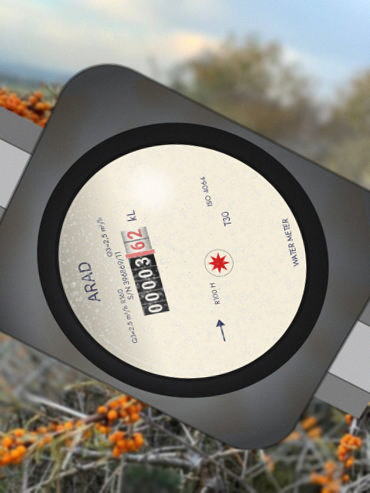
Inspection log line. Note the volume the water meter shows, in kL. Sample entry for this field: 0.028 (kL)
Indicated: 3.62 (kL)
